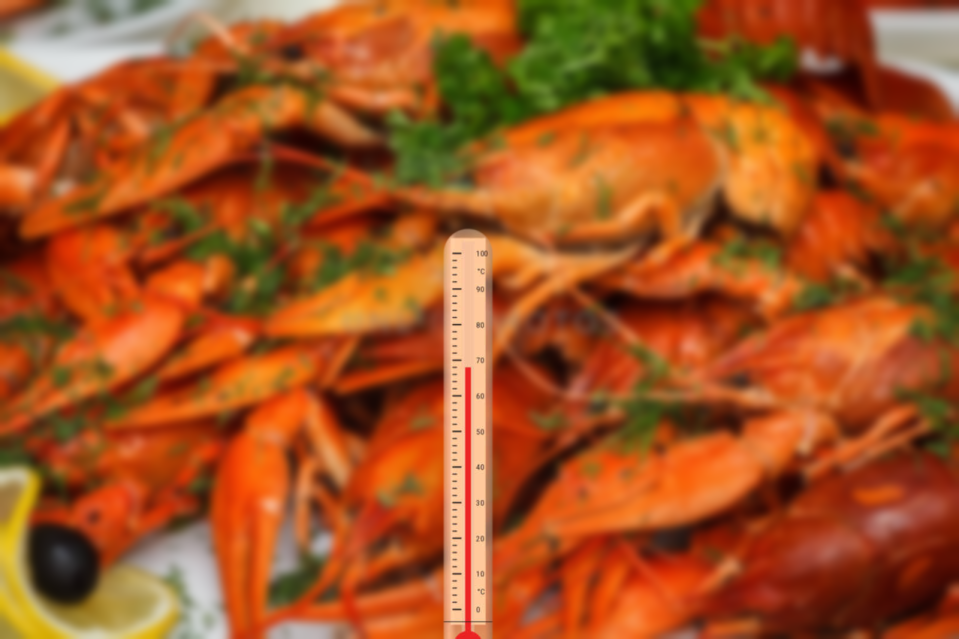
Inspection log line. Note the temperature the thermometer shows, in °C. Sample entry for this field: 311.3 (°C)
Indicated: 68 (°C)
